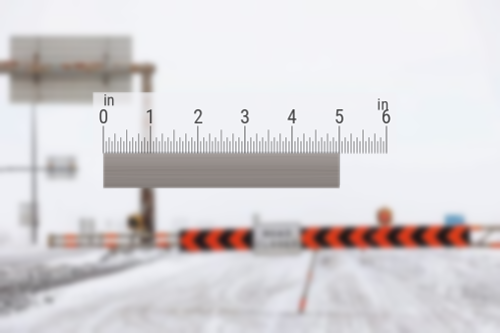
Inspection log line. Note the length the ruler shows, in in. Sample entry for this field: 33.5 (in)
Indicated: 5 (in)
